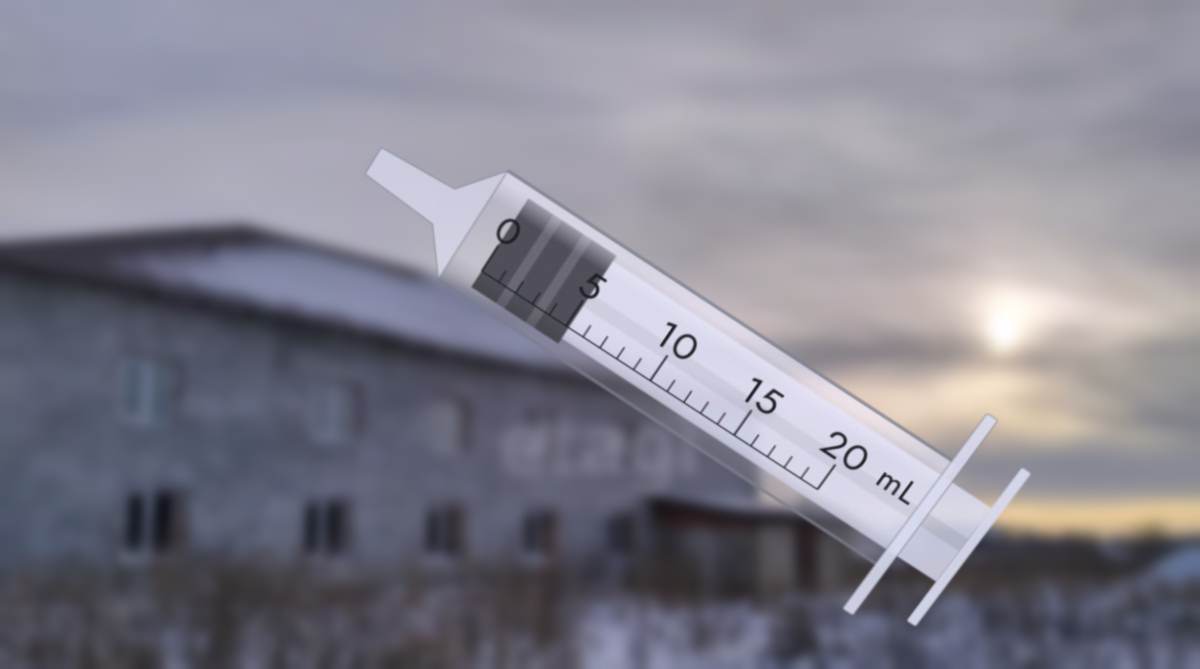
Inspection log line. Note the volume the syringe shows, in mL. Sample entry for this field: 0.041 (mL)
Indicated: 0 (mL)
